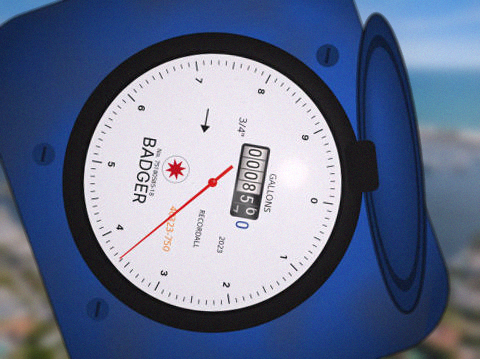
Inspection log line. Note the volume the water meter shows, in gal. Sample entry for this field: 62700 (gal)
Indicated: 8563.6 (gal)
